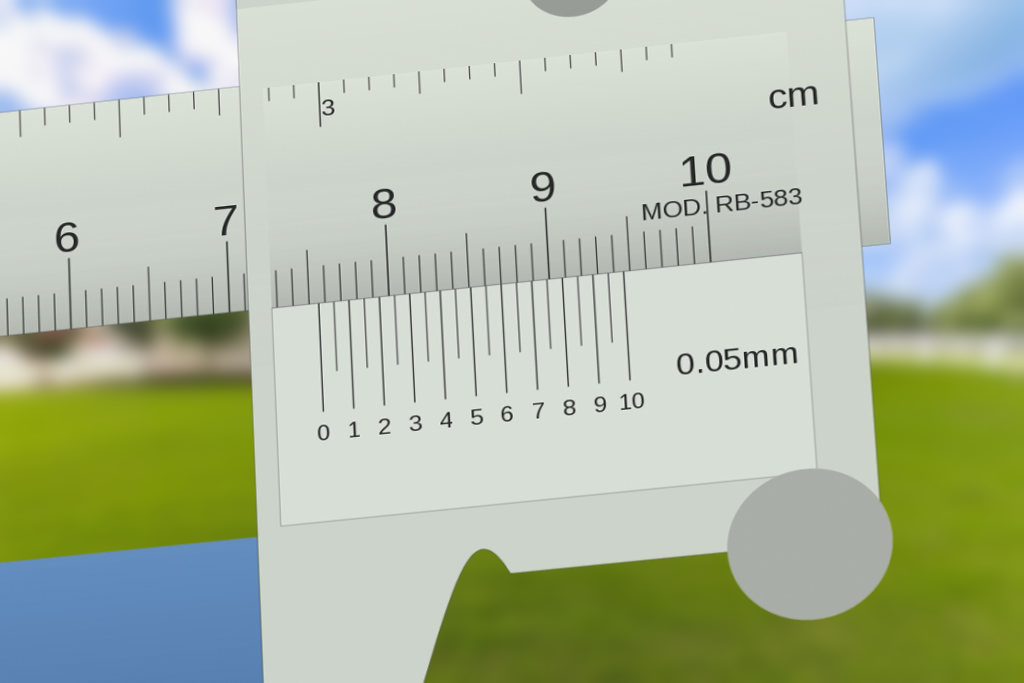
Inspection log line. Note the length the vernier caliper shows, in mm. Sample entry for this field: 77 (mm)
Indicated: 75.6 (mm)
